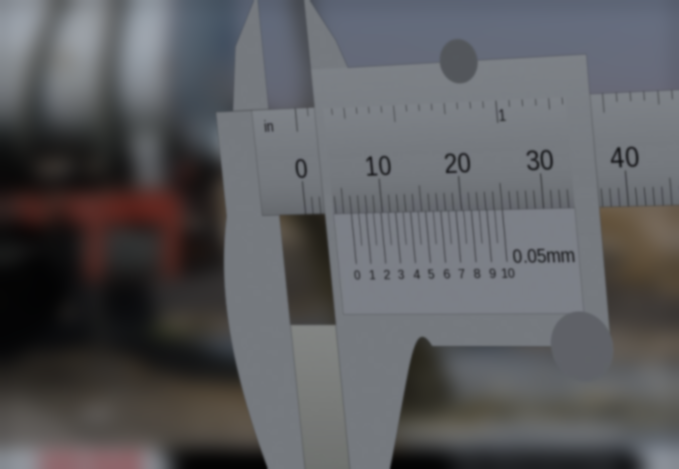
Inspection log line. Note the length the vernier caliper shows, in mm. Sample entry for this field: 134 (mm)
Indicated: 6.0 (mm)
